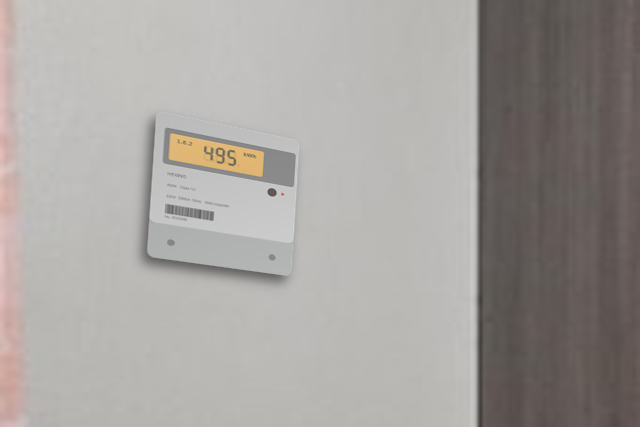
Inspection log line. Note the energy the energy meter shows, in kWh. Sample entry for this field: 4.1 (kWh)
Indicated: 495 (kWh)
